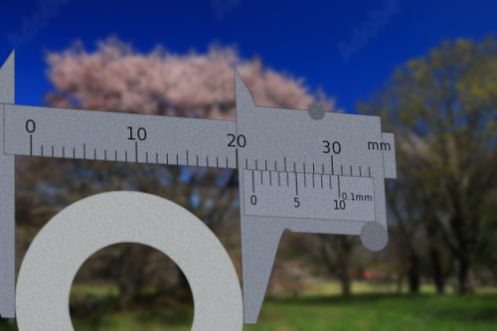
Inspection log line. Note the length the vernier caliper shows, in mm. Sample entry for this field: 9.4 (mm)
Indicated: 21.6 (mm)
